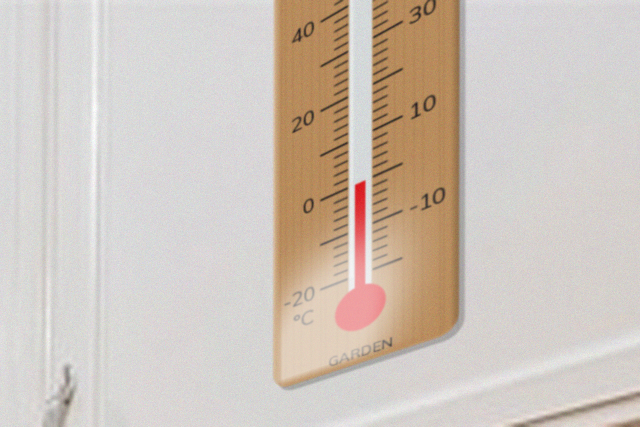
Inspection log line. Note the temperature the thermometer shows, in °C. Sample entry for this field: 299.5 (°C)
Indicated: 0 (°C)
